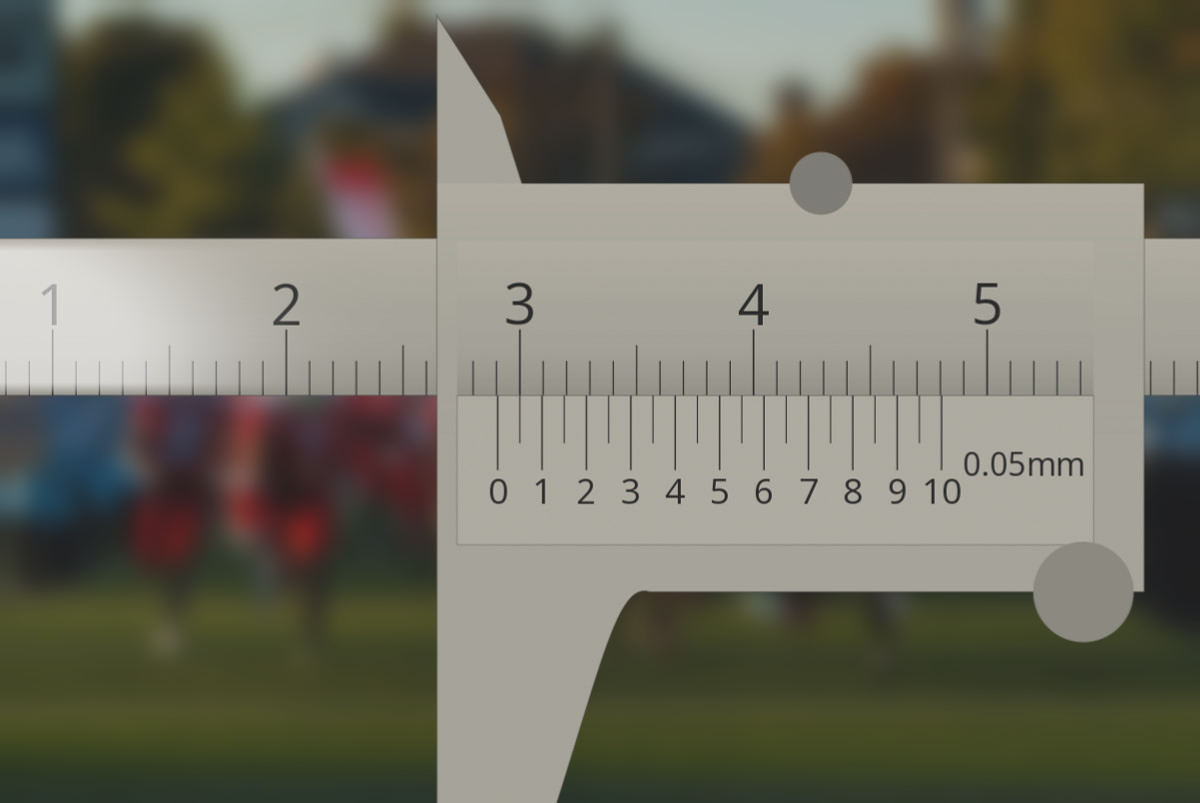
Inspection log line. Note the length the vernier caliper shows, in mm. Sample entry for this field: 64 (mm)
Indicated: 29.05 (mm)
